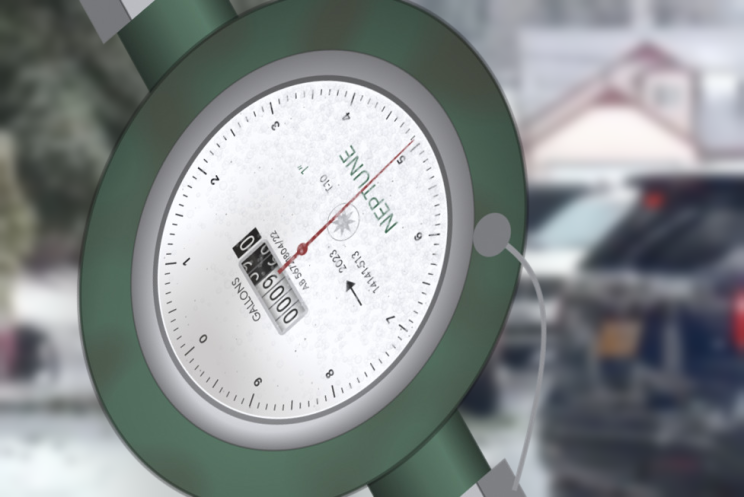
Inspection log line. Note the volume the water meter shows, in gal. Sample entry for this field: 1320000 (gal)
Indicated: 9594.9 (gal)
